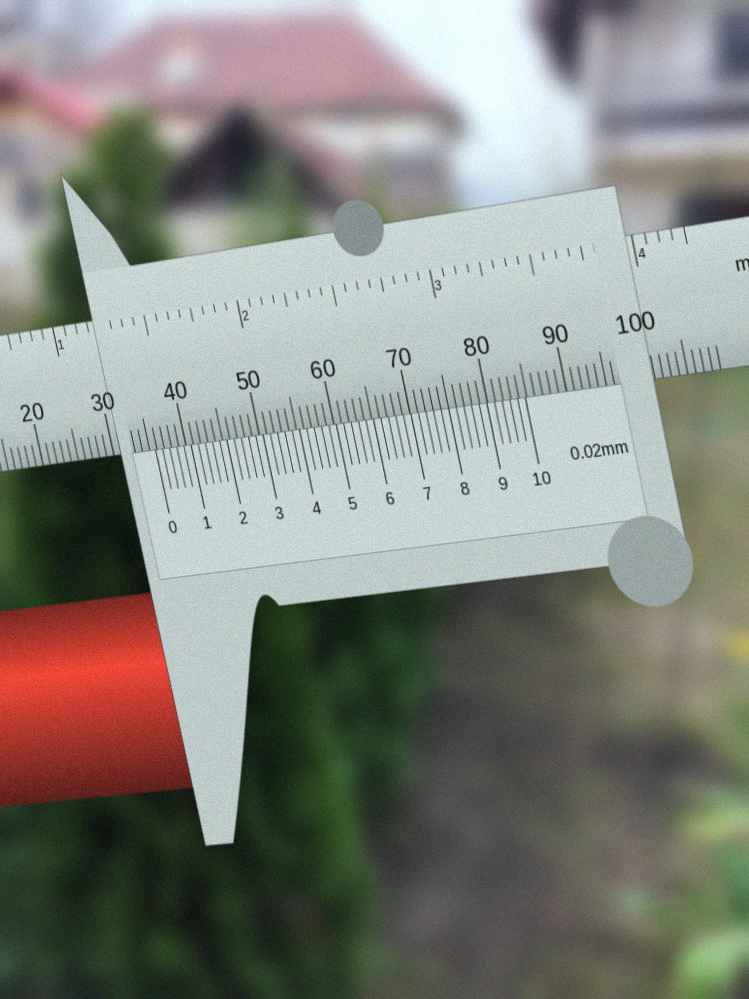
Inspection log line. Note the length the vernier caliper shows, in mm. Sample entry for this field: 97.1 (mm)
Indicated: 35.8 (mm)
